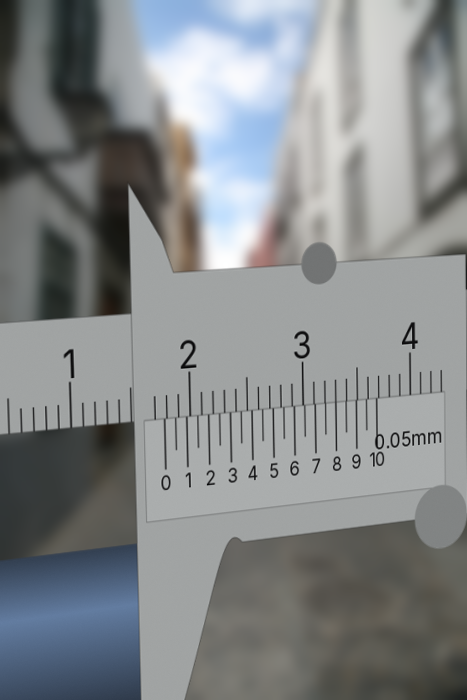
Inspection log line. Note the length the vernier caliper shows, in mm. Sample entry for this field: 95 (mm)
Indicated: 17.8 (mm)
